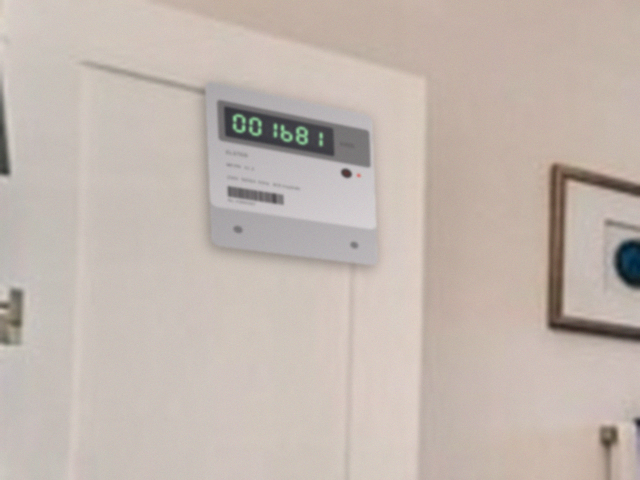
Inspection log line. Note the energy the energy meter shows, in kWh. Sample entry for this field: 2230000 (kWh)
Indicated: 1681 (kWh)
